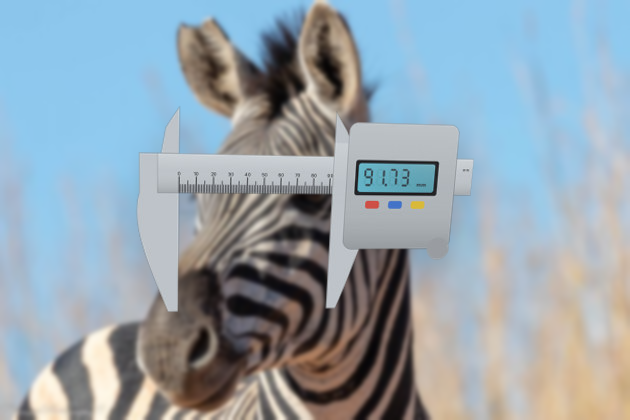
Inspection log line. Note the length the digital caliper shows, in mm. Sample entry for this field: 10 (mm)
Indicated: 91.73 (mm)
